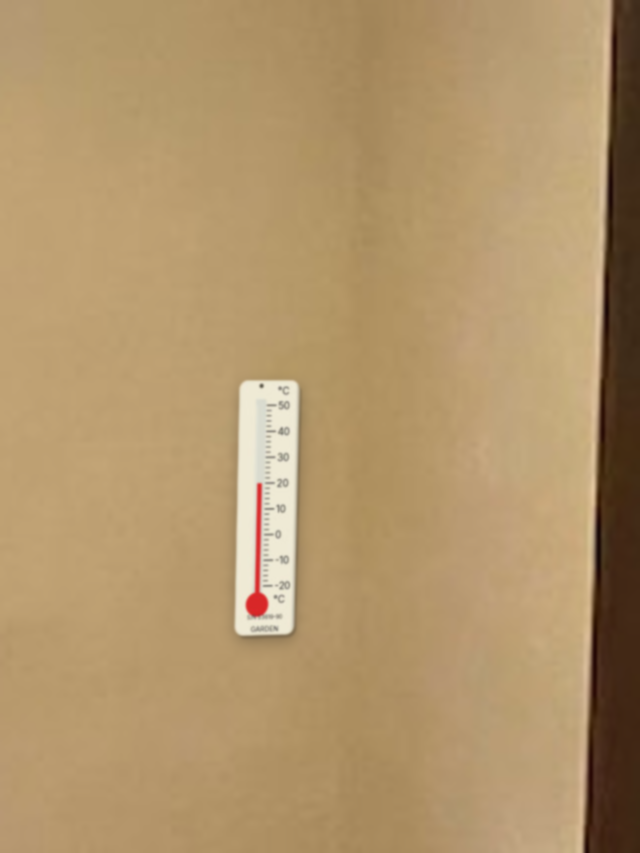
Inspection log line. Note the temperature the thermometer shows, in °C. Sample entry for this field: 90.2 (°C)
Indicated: 20 (°C)
